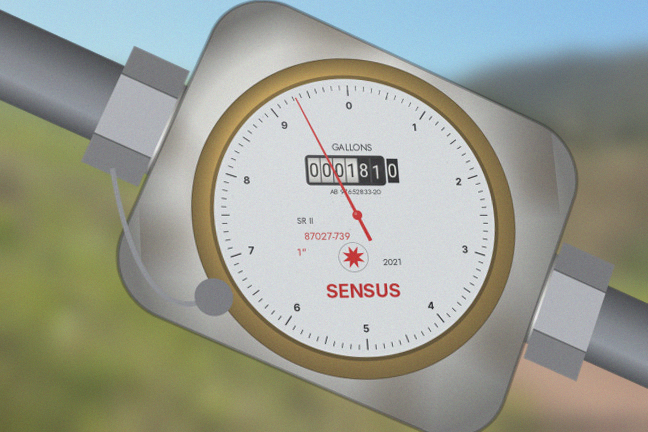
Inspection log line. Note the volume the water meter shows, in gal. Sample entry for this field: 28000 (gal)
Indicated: 1809.3 (gal)
